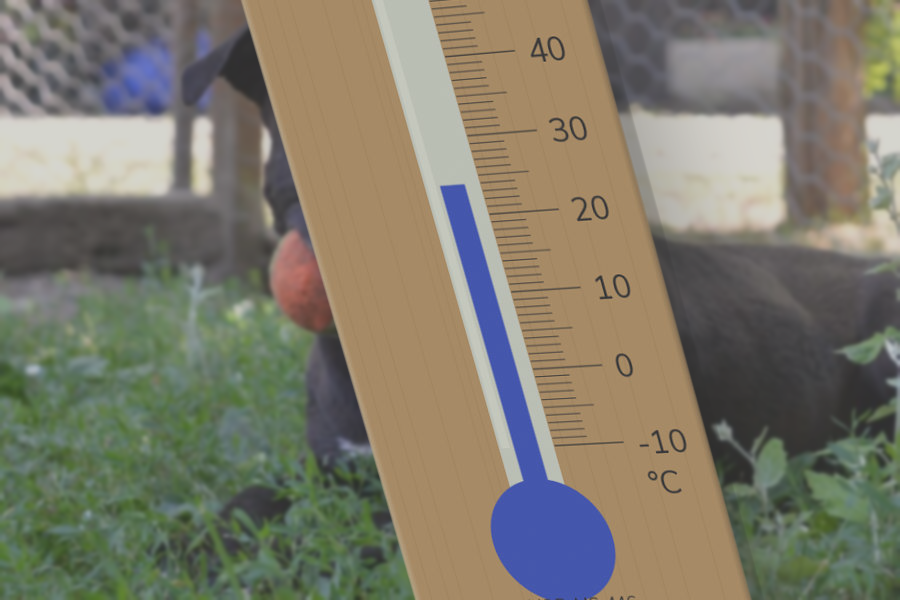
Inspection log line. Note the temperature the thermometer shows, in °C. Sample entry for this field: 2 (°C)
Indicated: 24 (°C)
